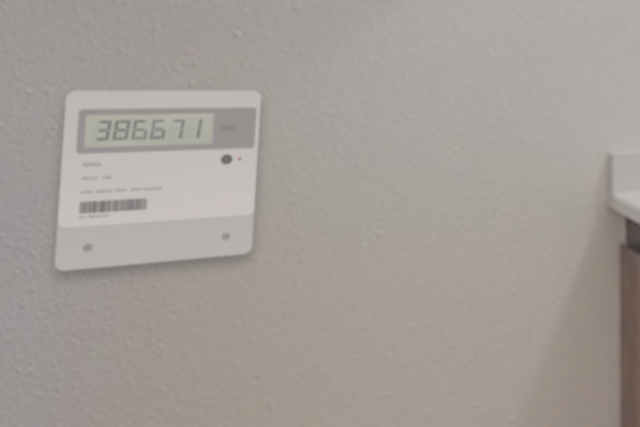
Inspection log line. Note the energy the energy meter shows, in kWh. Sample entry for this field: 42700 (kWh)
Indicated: 386671 (kWh)
